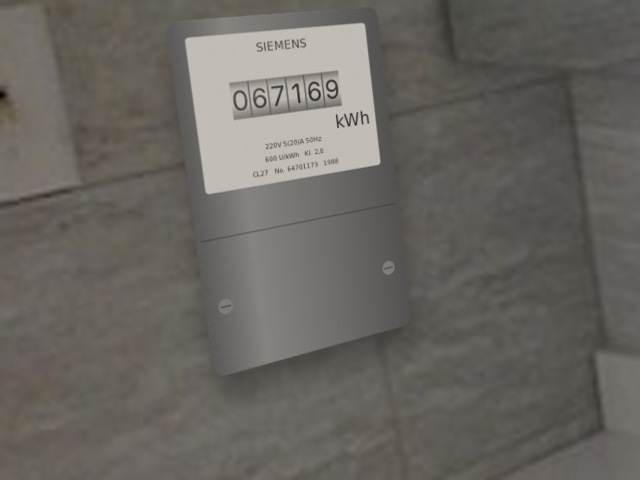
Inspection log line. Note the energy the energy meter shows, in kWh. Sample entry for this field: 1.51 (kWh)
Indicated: 67169 (kWh)
